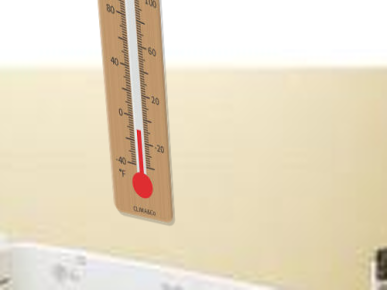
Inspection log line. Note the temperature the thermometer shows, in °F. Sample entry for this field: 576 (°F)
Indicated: -10 (°F)
